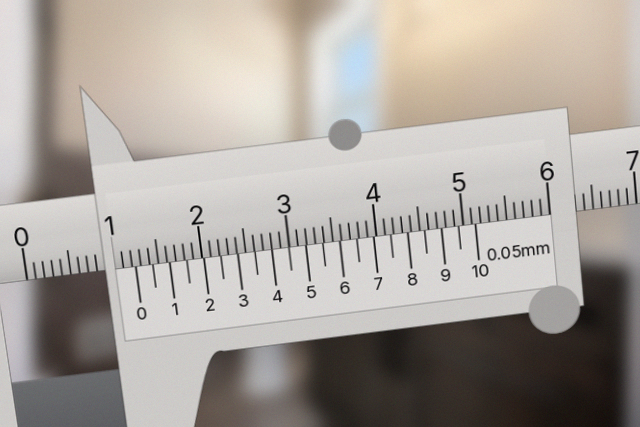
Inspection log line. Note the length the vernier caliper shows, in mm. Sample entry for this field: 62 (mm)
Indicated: 12.4 (mm)
